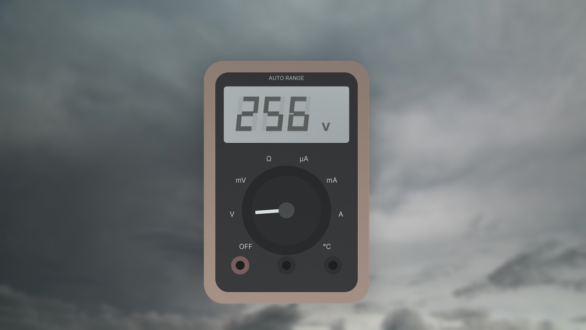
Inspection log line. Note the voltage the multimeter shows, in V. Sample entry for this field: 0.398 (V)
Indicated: 256 (V)
